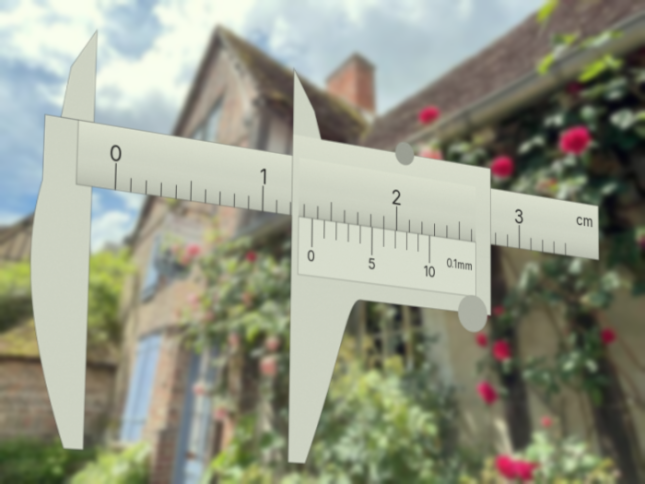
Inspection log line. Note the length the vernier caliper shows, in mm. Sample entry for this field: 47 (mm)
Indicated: 13.6 (mm)
